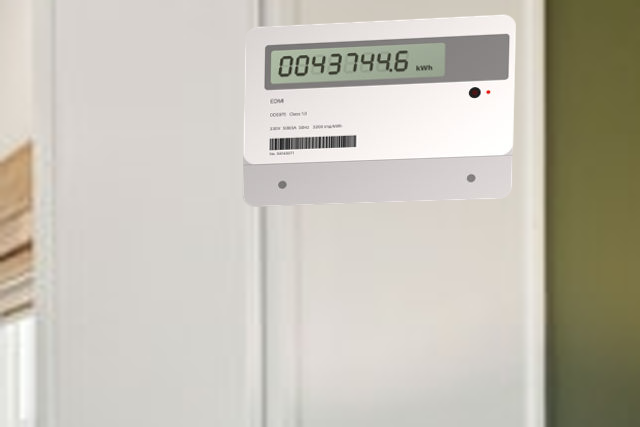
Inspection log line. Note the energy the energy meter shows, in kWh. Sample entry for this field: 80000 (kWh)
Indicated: 43744.6 (kWh)
